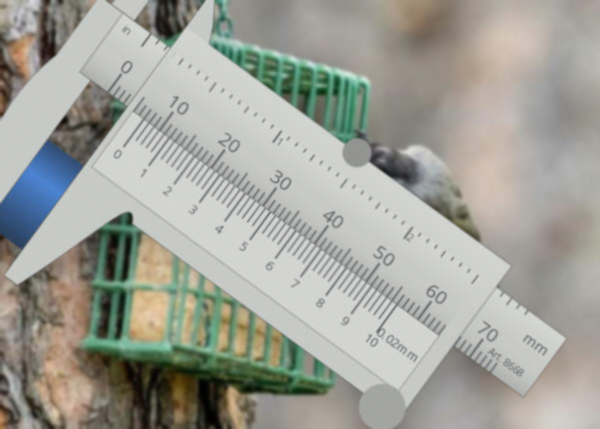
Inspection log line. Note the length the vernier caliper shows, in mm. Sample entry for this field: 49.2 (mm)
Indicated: 7.0 (mm)
